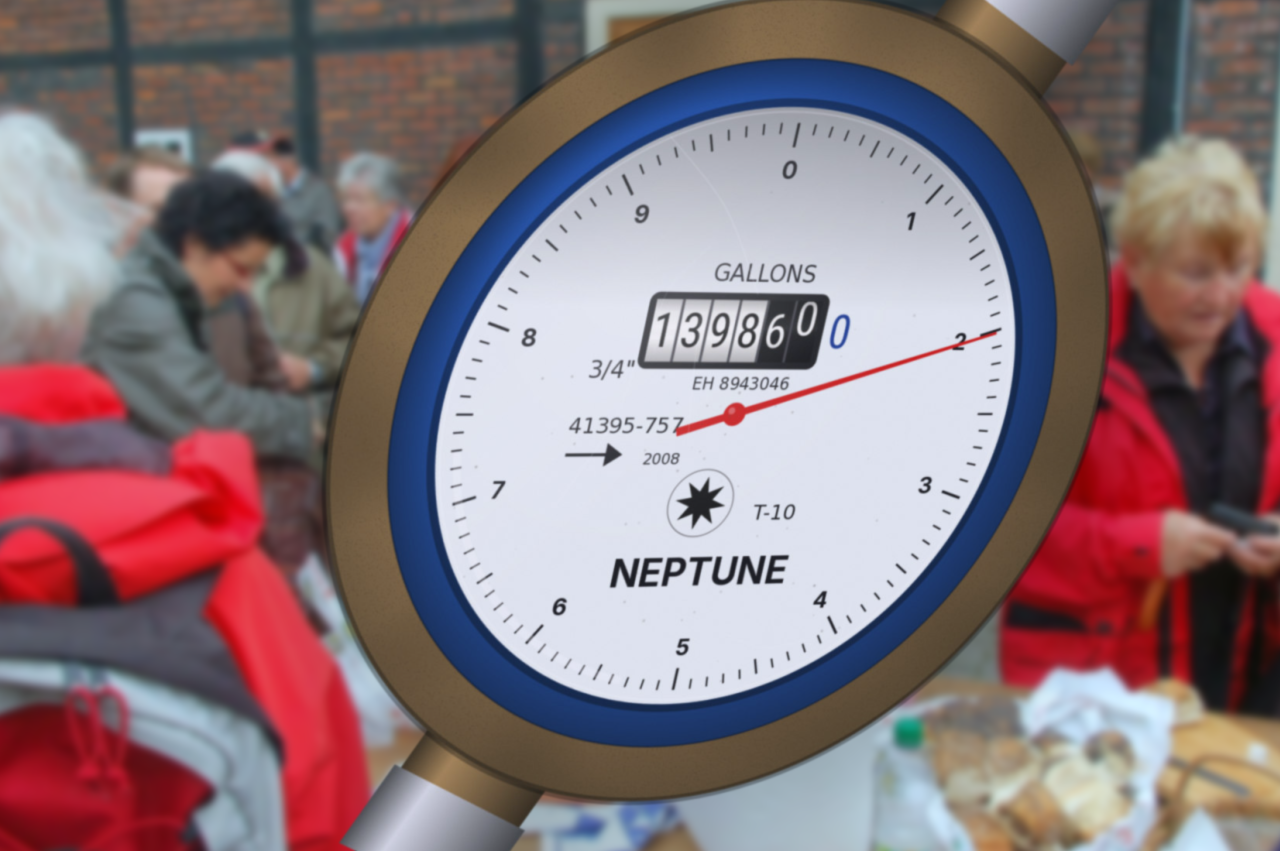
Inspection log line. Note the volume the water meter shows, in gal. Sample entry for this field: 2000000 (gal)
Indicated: 1398602.0 (gal)
